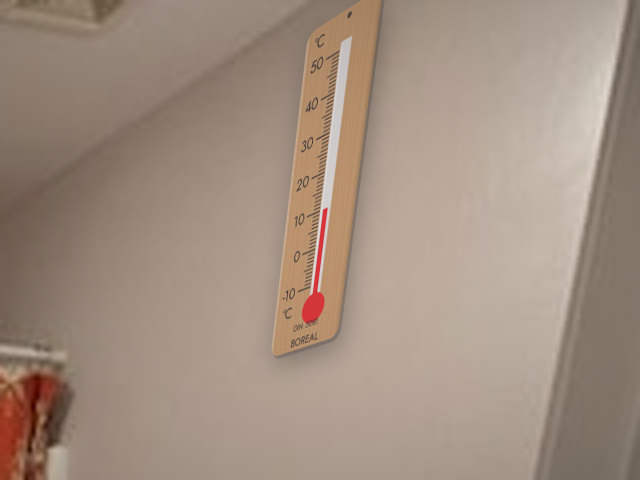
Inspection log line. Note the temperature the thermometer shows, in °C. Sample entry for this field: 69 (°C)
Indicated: 10 (°C)
